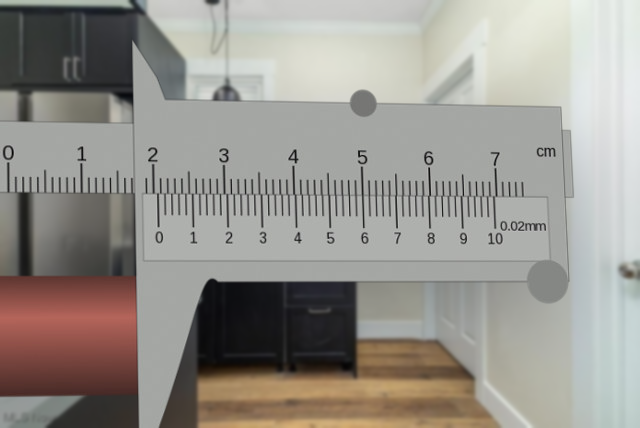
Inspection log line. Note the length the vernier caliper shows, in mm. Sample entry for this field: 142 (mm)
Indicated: 20.6 (mm)
